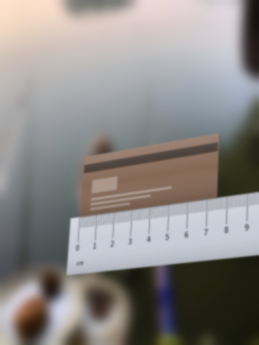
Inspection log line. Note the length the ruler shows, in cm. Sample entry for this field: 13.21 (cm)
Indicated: 7.5 (cm)
